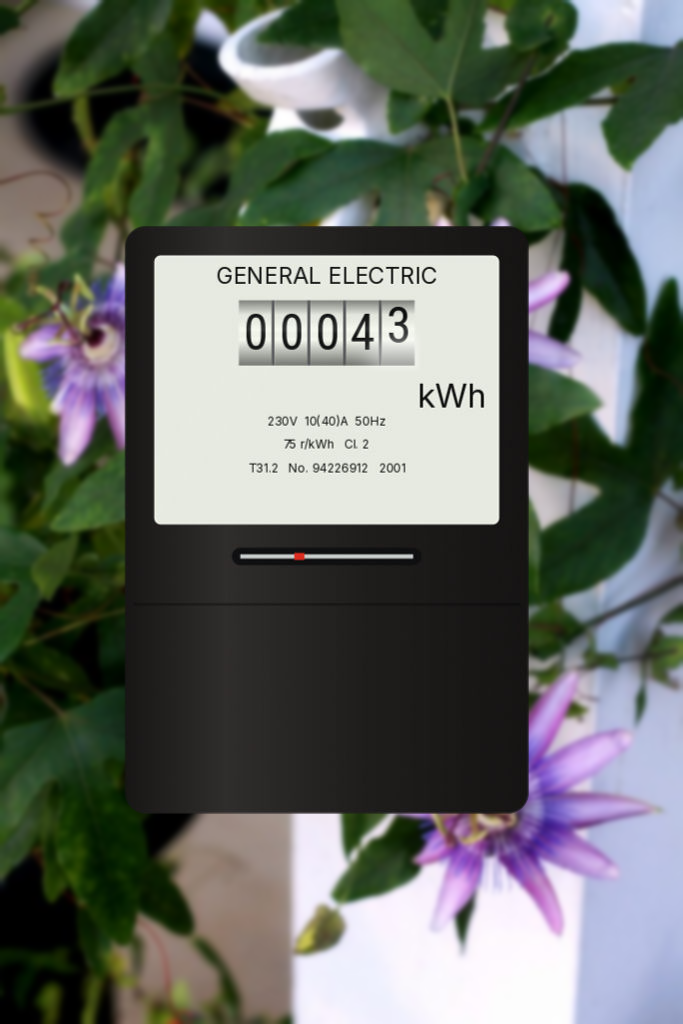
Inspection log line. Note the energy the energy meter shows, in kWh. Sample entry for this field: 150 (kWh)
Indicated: 43 (kWh)
